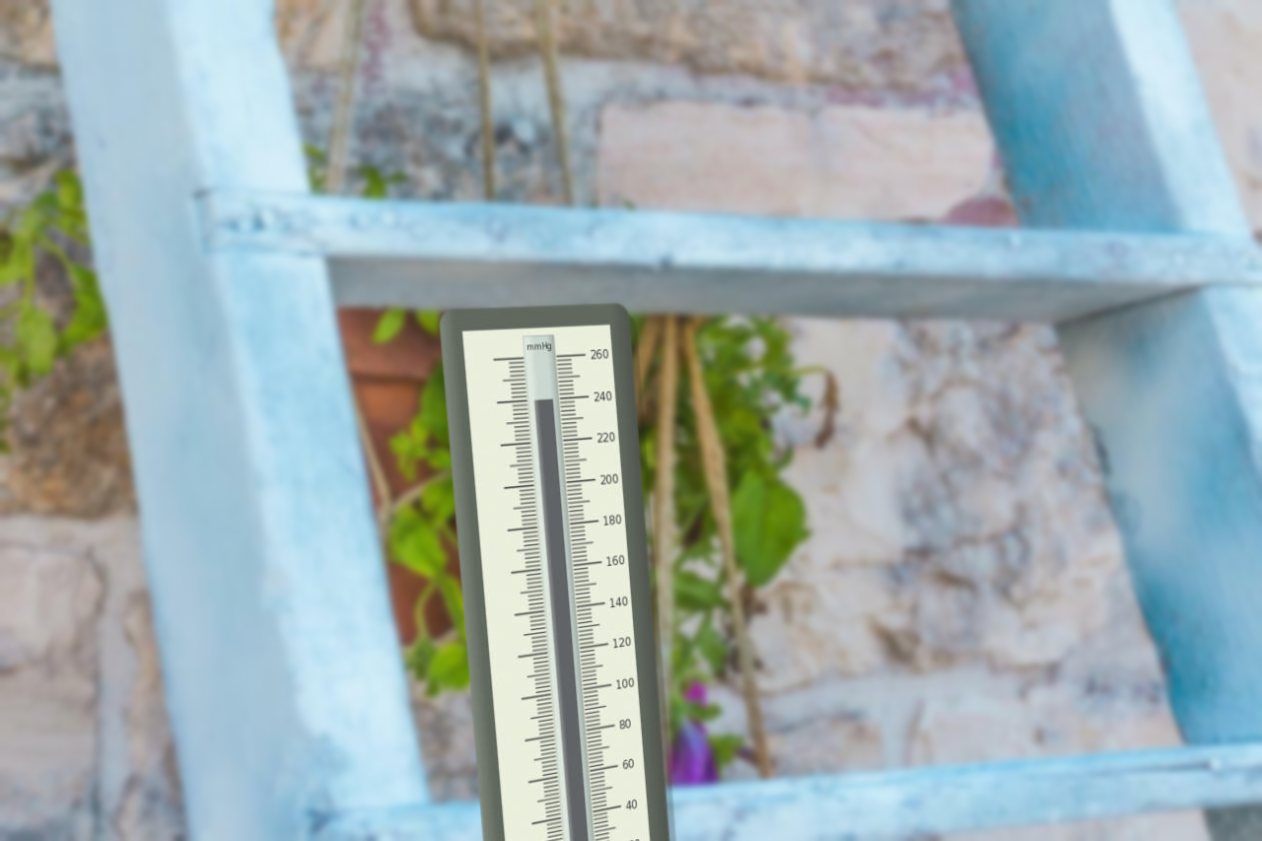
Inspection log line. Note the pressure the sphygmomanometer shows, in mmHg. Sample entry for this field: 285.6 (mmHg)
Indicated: 240 (mmHg)
